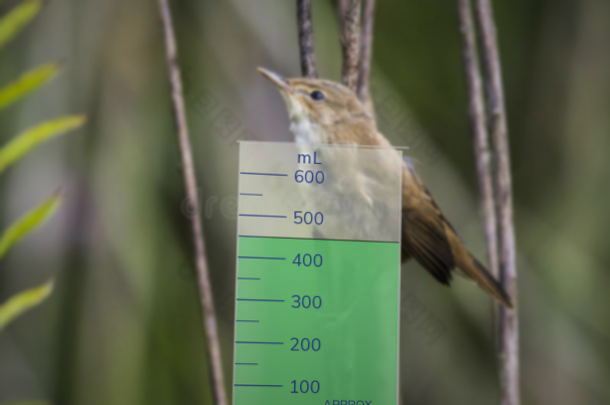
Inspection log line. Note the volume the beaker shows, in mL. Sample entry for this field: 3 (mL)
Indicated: 450 (mL)
